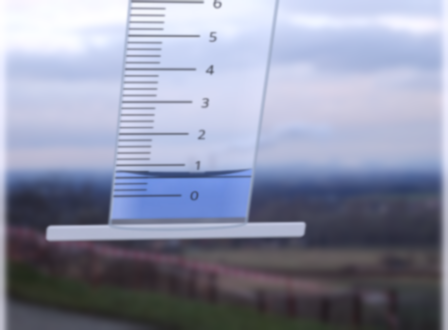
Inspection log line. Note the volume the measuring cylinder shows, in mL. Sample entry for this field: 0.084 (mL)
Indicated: 0.6 (mL)
